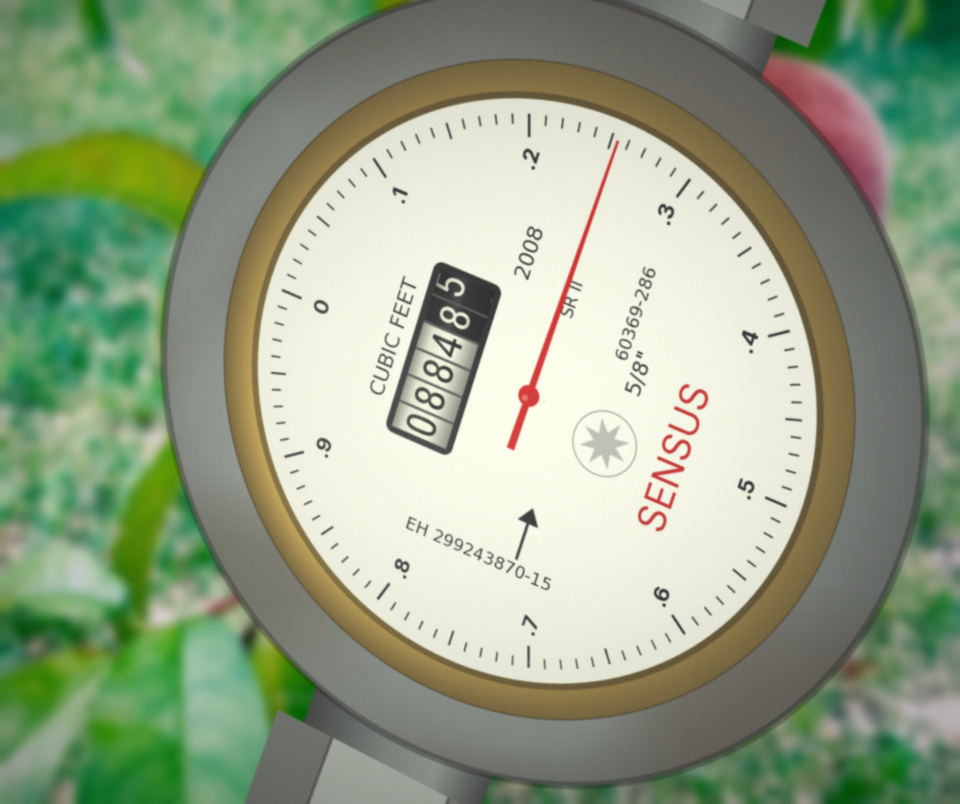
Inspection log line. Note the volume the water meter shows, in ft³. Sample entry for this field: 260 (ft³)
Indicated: 88485.25 (ft³)
